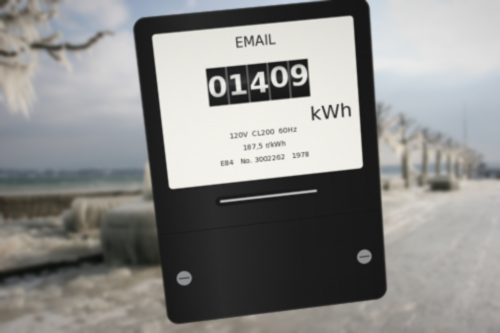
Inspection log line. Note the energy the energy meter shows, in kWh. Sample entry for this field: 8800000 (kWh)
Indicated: 1409 (kWh)
